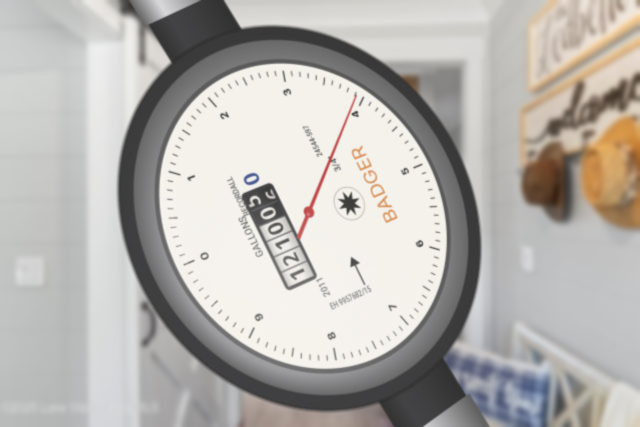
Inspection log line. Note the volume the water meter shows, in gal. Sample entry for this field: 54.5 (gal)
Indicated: 1210053.9 (gal)
